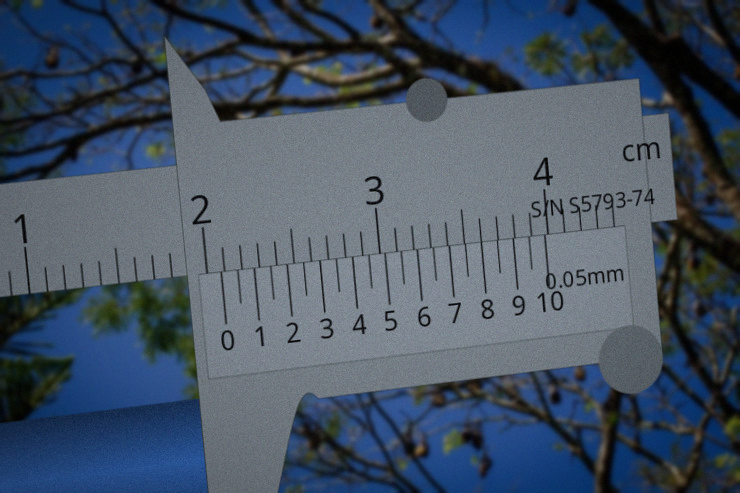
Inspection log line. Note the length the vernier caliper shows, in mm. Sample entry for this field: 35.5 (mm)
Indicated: 20.8 (mm)
